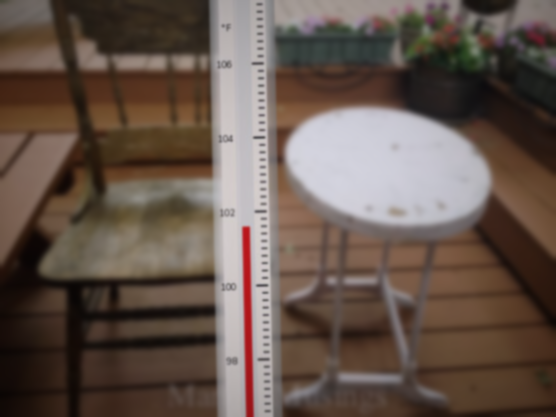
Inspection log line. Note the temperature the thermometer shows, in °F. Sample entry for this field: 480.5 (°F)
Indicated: 101.6 (°F)
